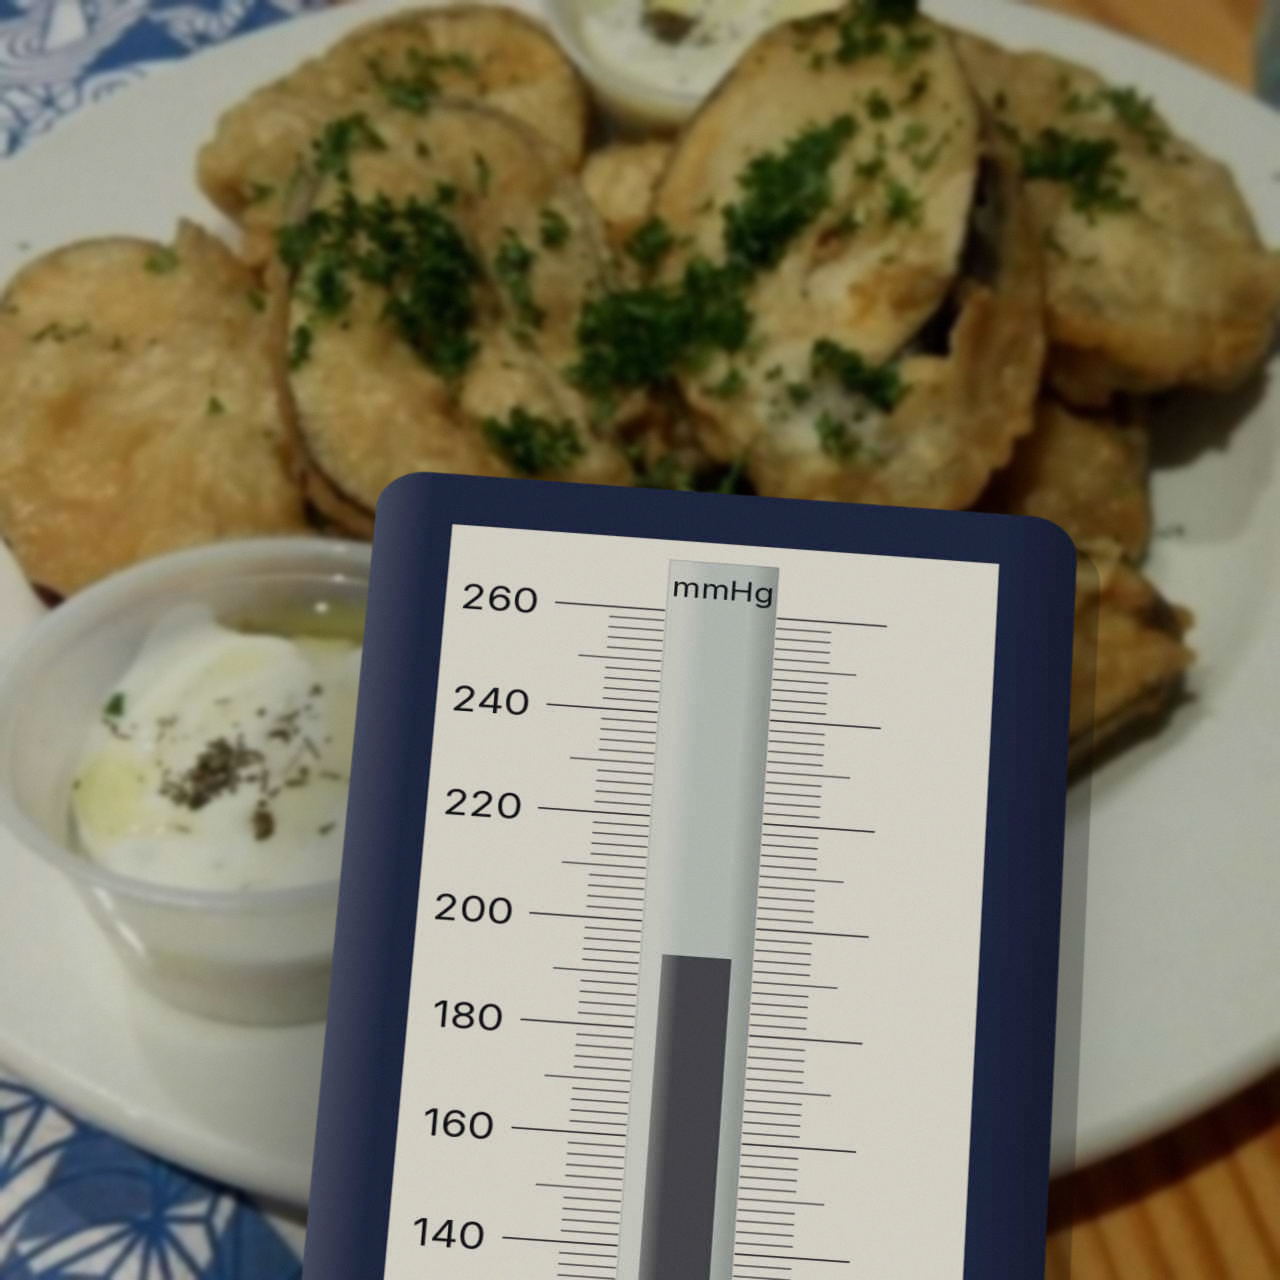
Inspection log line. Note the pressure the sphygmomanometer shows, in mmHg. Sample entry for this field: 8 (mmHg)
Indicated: 194 (mmHg)
